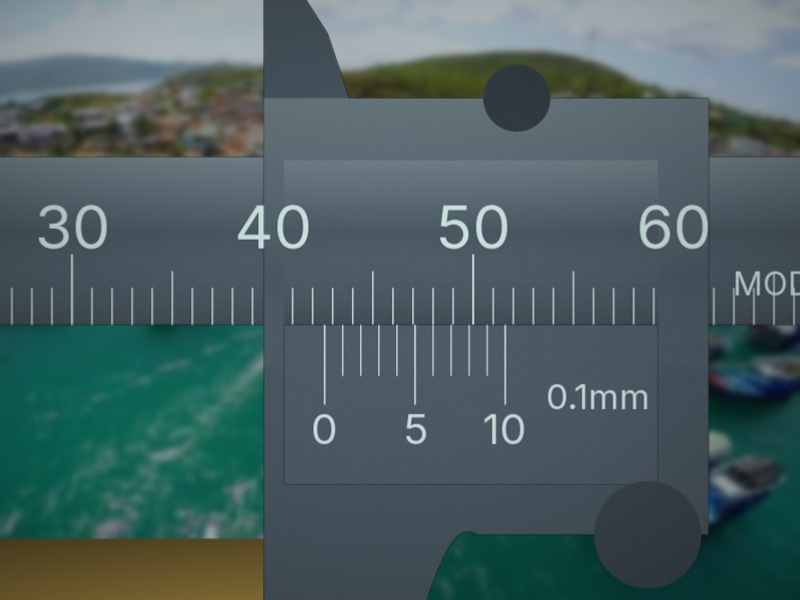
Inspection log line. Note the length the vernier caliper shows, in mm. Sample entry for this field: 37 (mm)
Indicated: 42.6 (mm)
